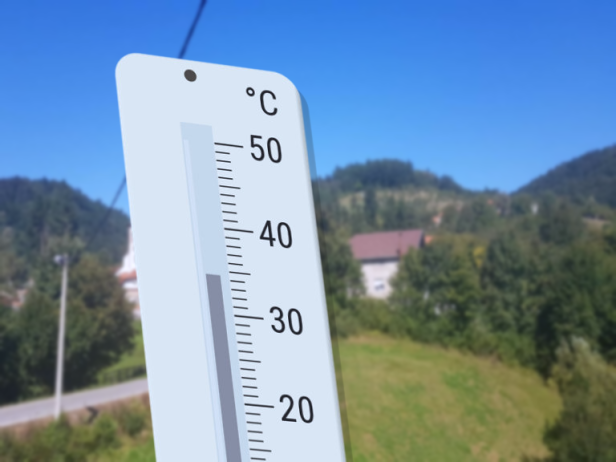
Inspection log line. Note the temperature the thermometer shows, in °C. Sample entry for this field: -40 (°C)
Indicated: 34.5 (°C)
